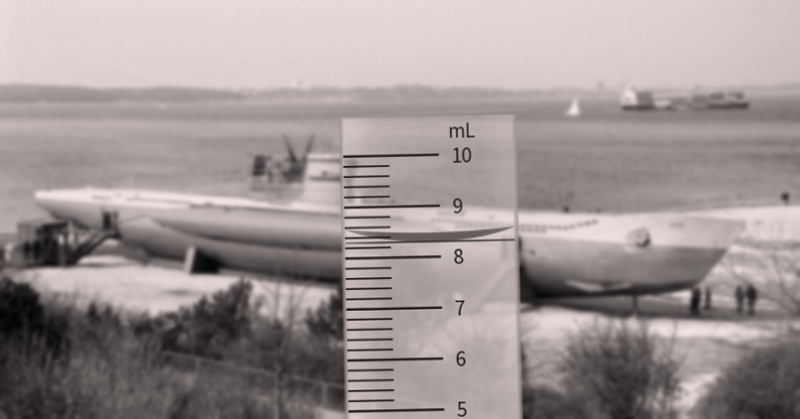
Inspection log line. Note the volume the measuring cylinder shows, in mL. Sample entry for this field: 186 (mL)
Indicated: 8.3 (mL)
